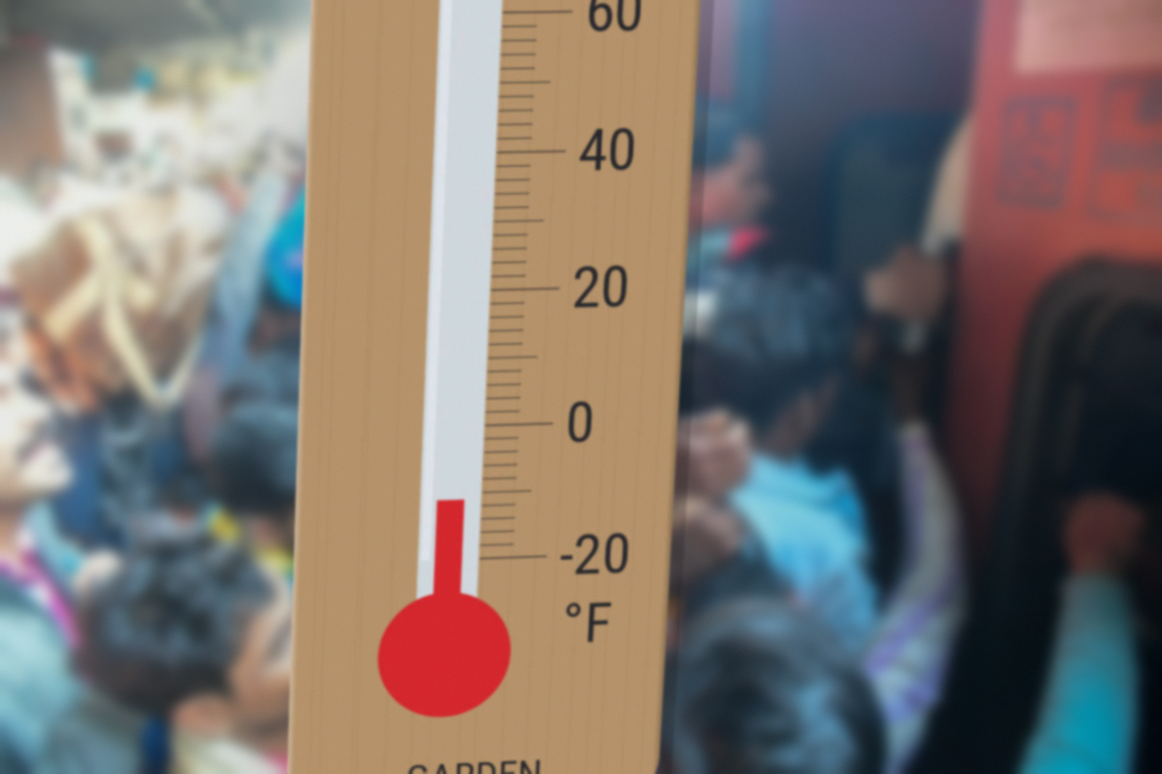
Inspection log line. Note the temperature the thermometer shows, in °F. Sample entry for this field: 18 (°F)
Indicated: -11 (°F)
